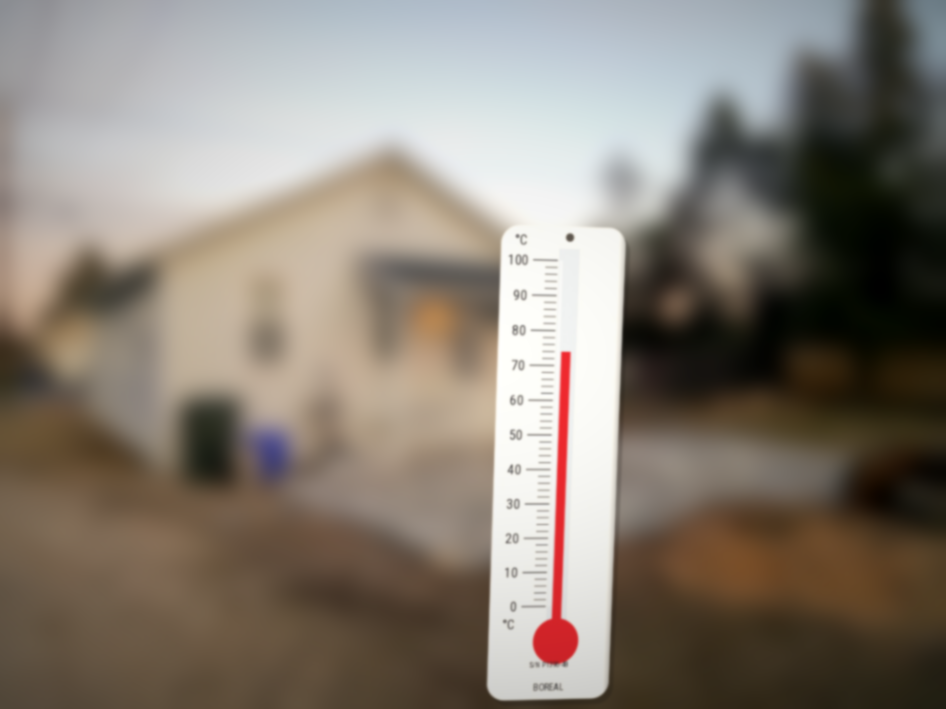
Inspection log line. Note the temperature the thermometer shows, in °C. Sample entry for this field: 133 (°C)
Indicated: 74 (°C)
